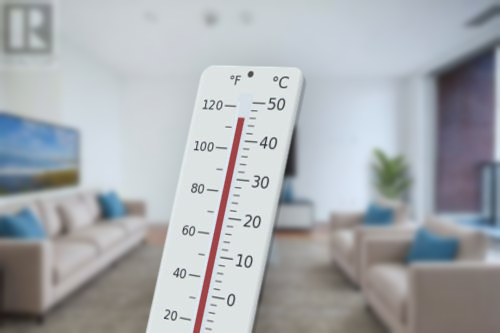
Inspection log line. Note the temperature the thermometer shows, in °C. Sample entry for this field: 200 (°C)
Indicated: 46 (°C)
